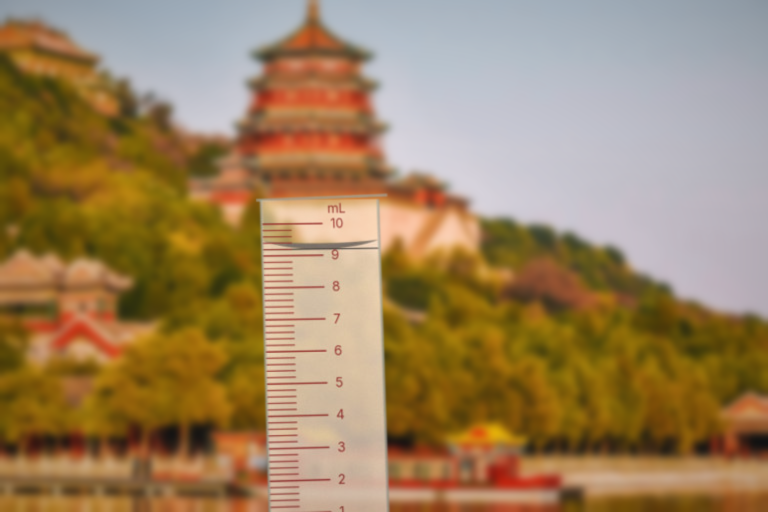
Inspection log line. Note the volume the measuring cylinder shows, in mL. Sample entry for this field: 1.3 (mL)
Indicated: 9.2 (mL)
